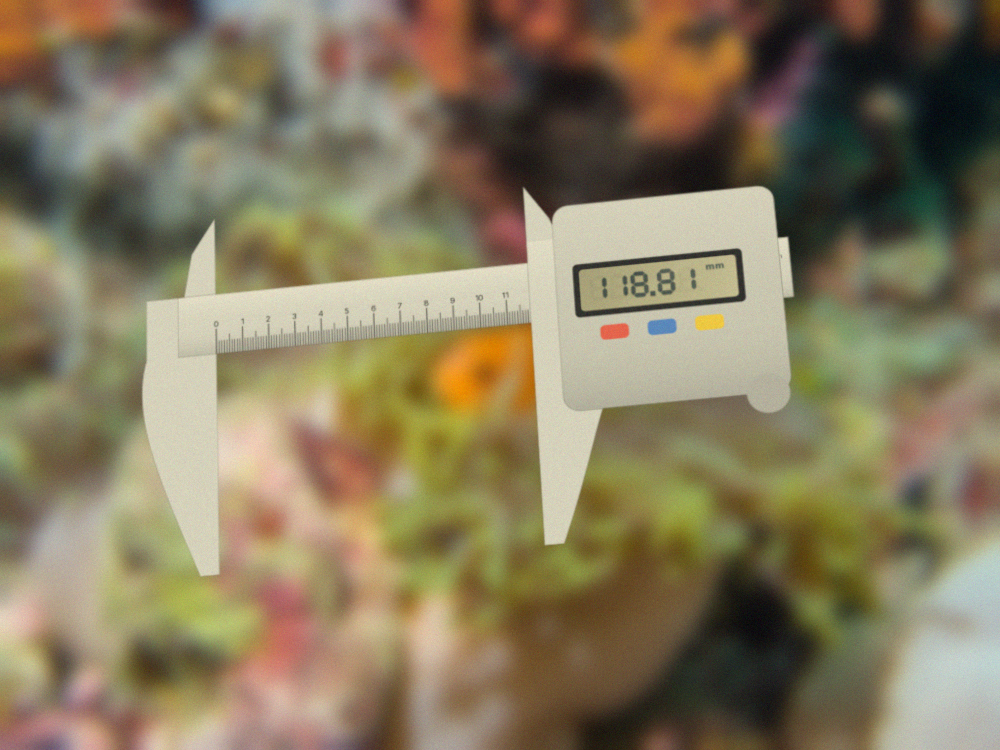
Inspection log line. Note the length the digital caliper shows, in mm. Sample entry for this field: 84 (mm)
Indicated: 118.81 (mm)
